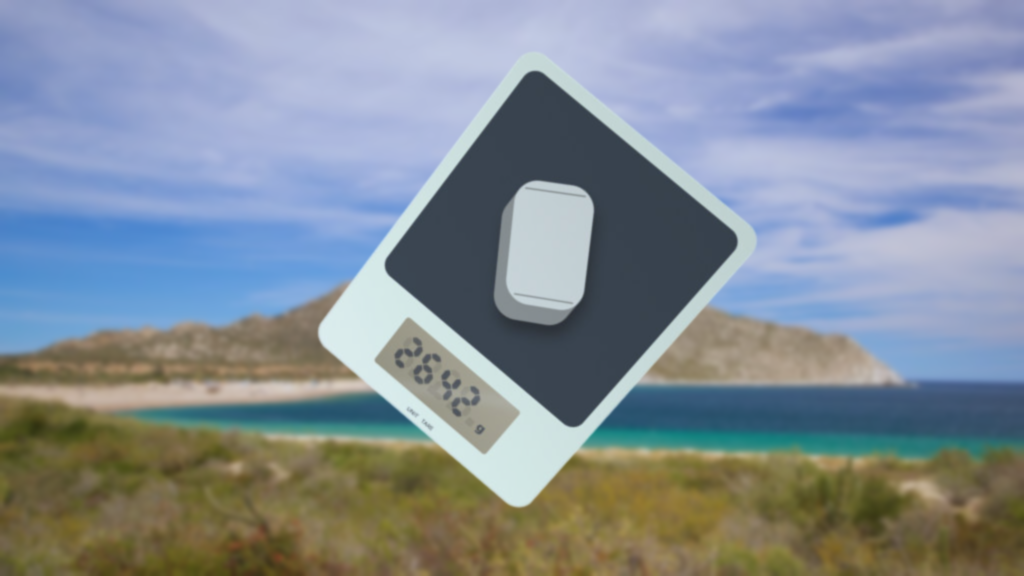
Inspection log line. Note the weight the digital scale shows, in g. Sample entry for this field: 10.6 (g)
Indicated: 2642 (g)
